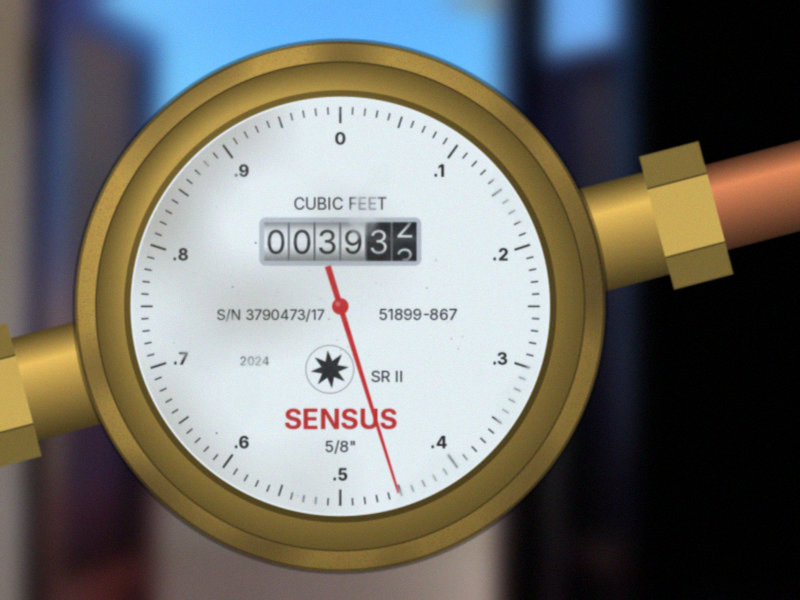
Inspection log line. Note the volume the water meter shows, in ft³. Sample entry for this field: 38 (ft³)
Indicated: 3932.45 (ft³)
